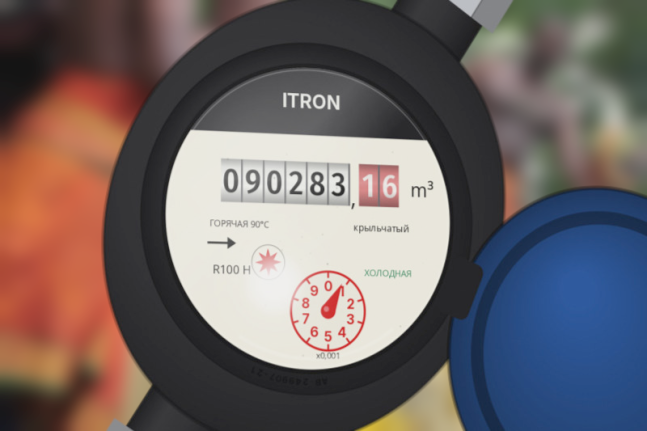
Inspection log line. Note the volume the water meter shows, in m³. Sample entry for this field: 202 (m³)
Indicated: 90283.160 (m³)
